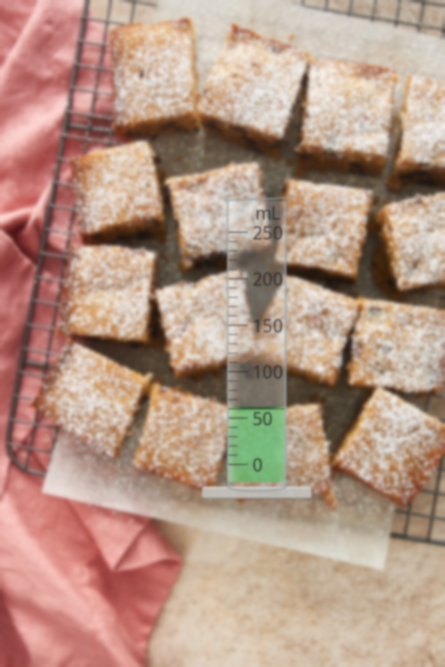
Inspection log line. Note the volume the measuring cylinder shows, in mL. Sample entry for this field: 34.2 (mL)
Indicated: 60 (mL)
